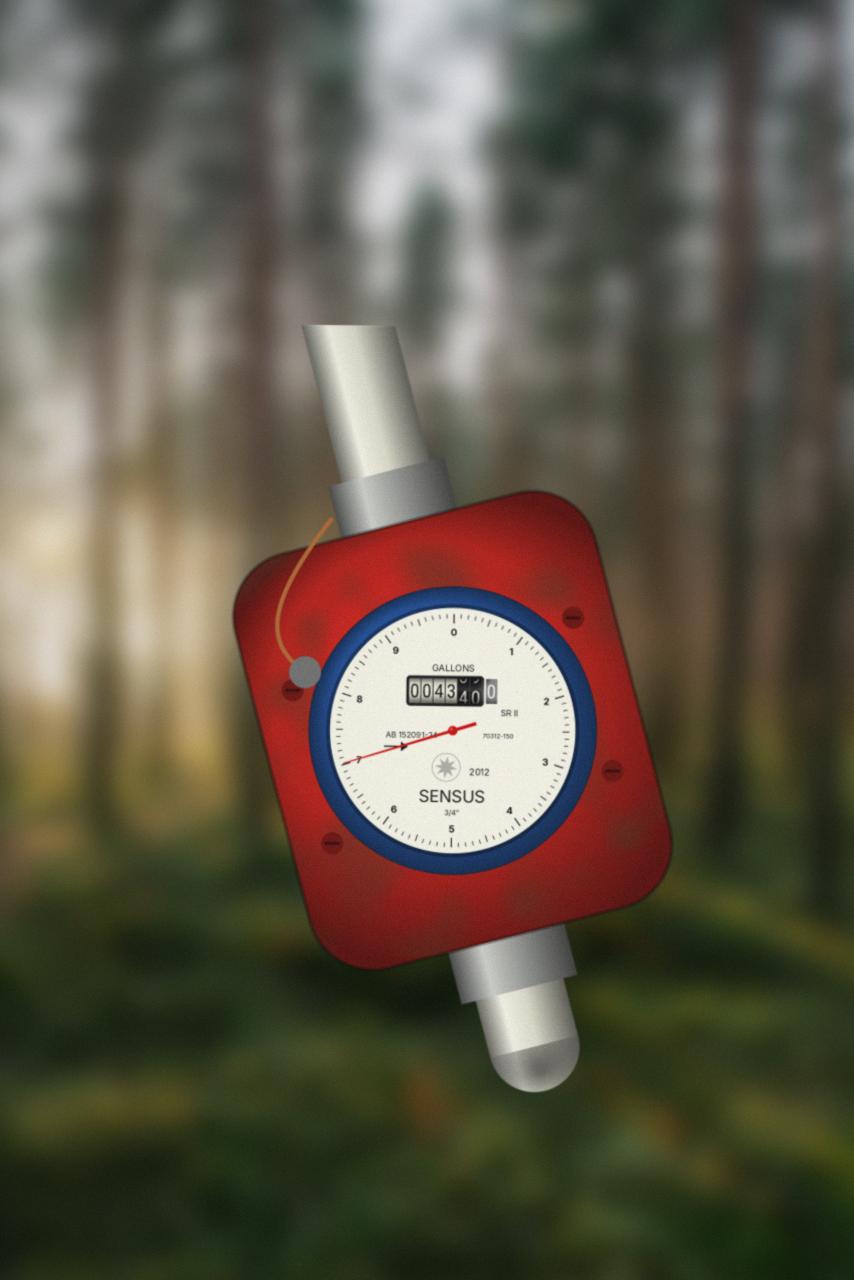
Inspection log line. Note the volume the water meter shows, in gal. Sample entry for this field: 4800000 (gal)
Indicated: 43397.0 (gal)
